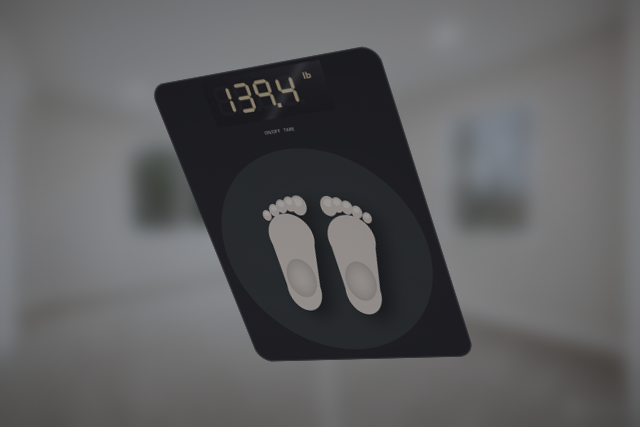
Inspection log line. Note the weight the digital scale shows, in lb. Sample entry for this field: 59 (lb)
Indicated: 139.4 (lb)
